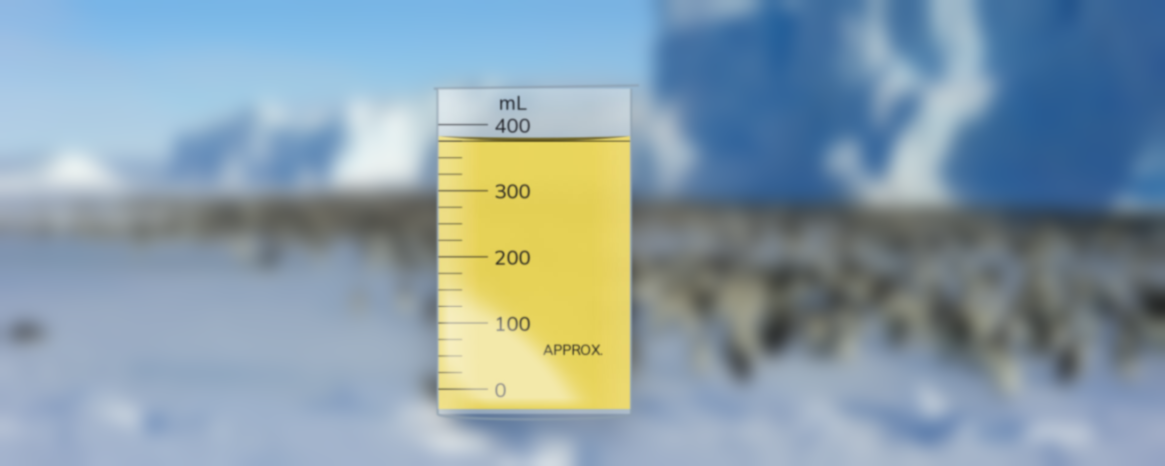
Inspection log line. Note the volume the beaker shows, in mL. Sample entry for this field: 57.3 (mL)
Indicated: 375 (mL)
